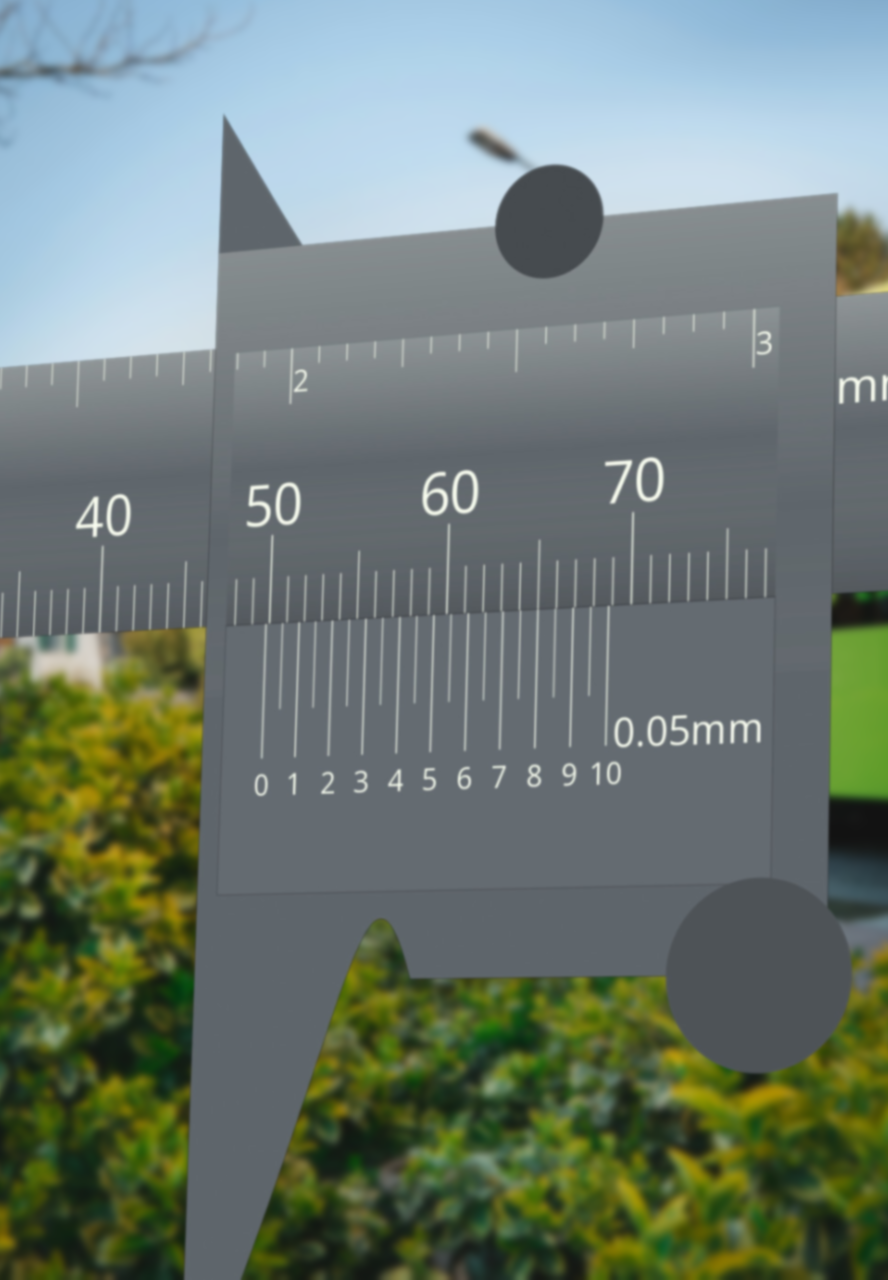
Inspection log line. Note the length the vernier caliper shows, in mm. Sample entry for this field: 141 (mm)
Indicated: 49.8 (mm)
